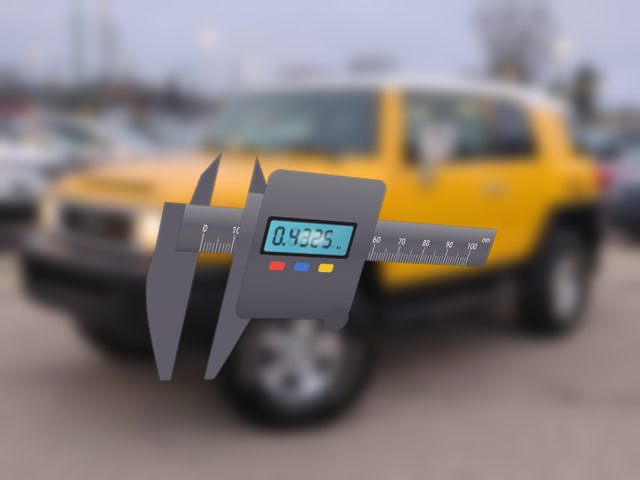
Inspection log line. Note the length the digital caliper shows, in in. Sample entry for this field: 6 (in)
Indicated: 0.4325 (in)
